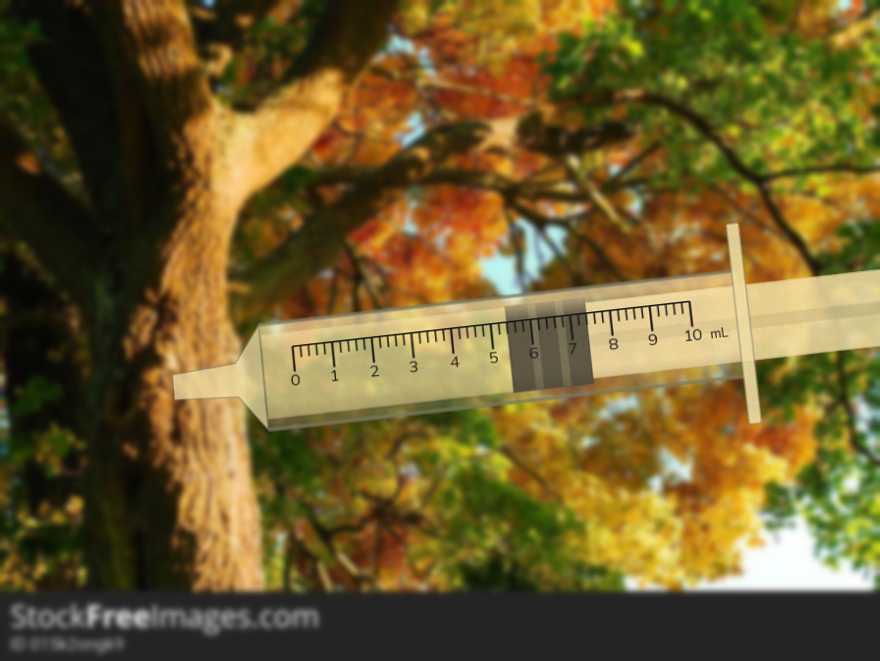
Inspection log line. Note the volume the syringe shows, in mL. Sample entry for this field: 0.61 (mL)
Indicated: 5.4 (mL)
